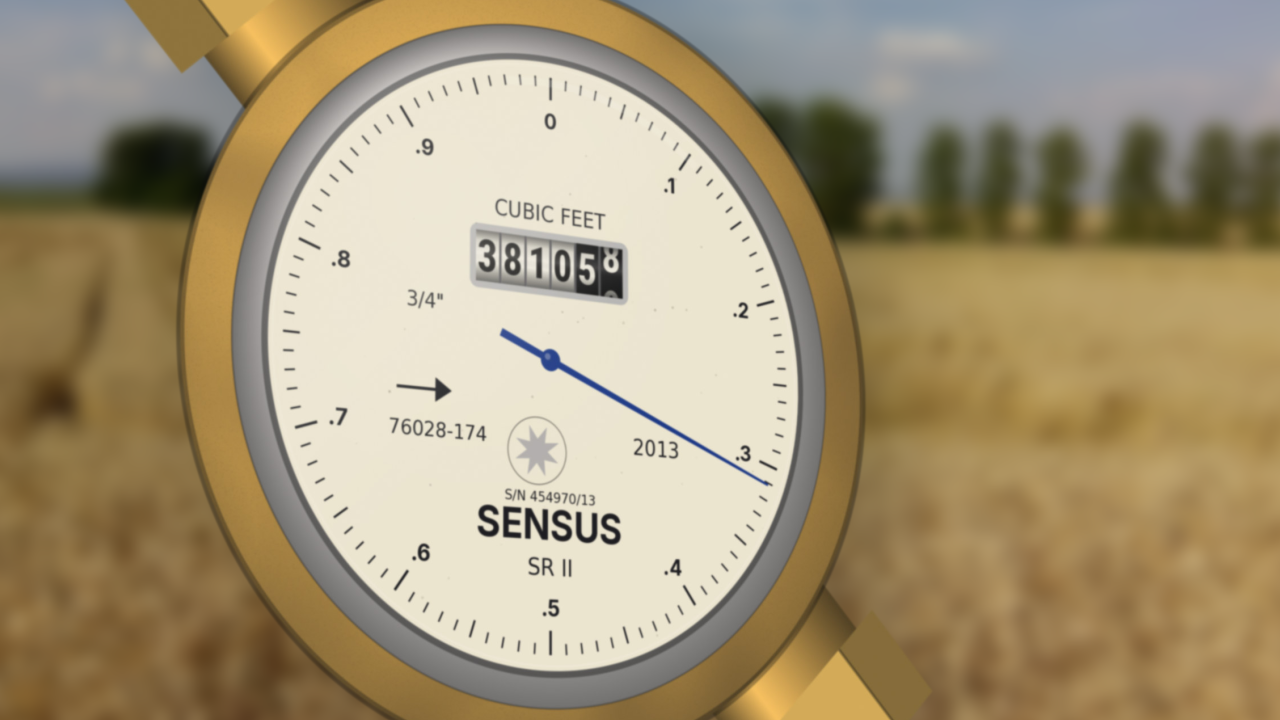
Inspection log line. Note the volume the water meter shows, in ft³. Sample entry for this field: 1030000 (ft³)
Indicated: 381058.31 (ft³)
